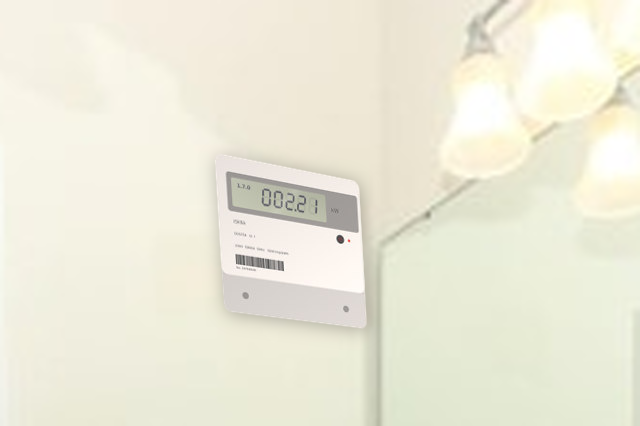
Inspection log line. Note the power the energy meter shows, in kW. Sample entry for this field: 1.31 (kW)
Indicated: 2.21 (kW)
